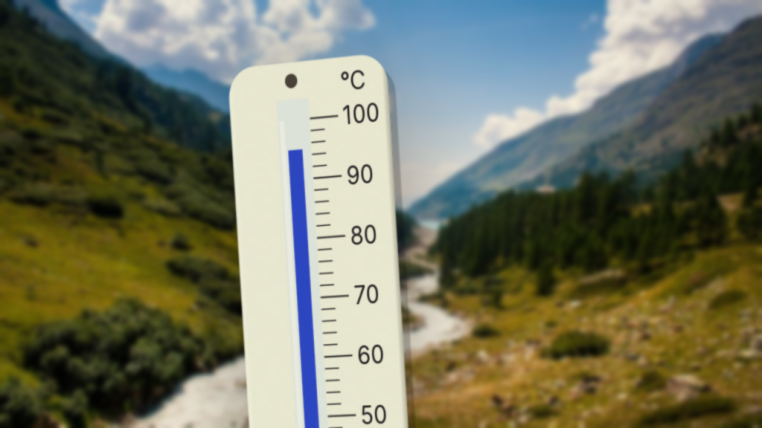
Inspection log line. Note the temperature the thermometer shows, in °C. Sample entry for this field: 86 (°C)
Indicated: 95 (°C)
